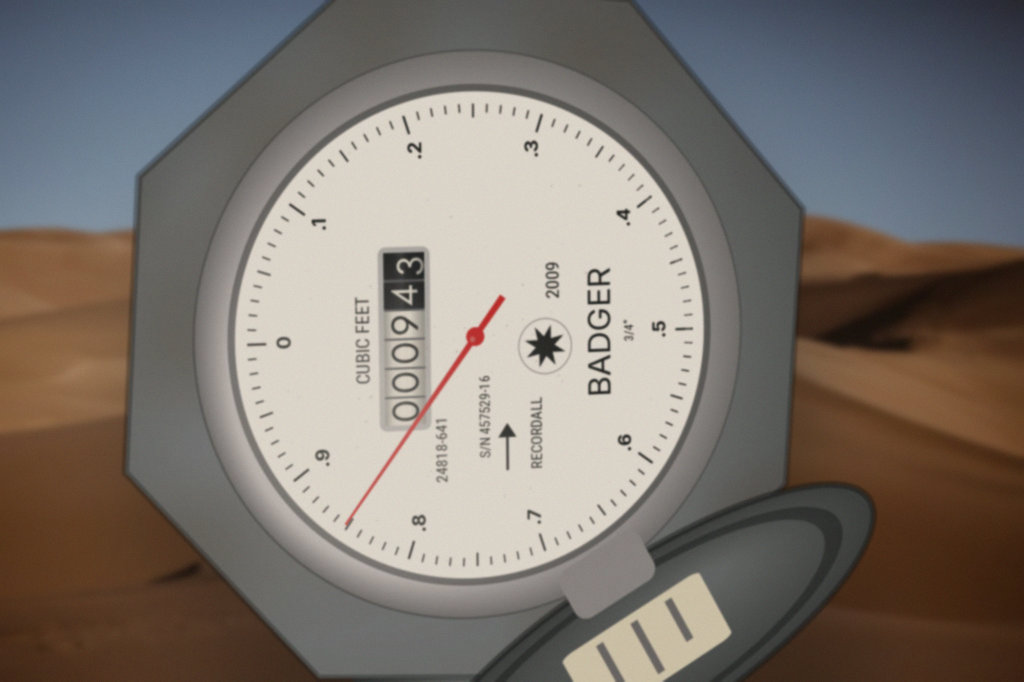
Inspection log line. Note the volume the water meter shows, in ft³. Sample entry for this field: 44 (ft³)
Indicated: 942.85 (ft³)
